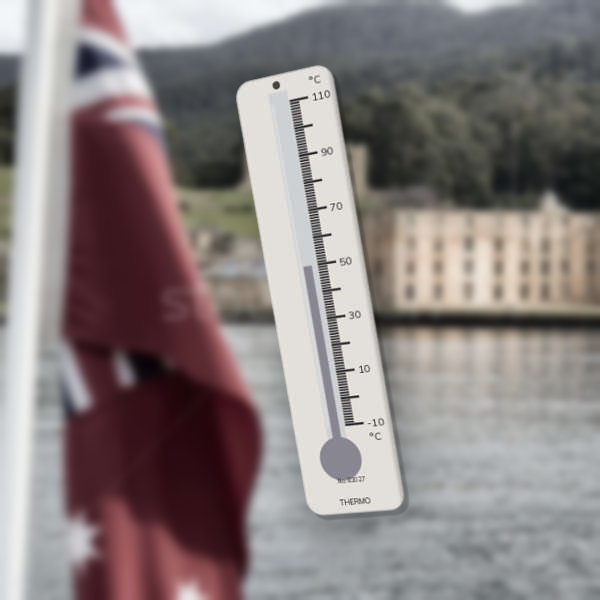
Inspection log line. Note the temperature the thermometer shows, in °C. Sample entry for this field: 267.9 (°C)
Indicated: 50 (°C)
